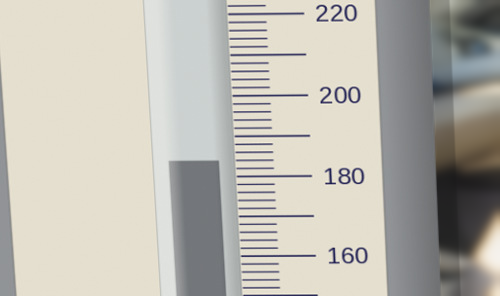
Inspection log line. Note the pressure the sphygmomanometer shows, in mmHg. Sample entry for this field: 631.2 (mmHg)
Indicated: 184 (mmHg)
